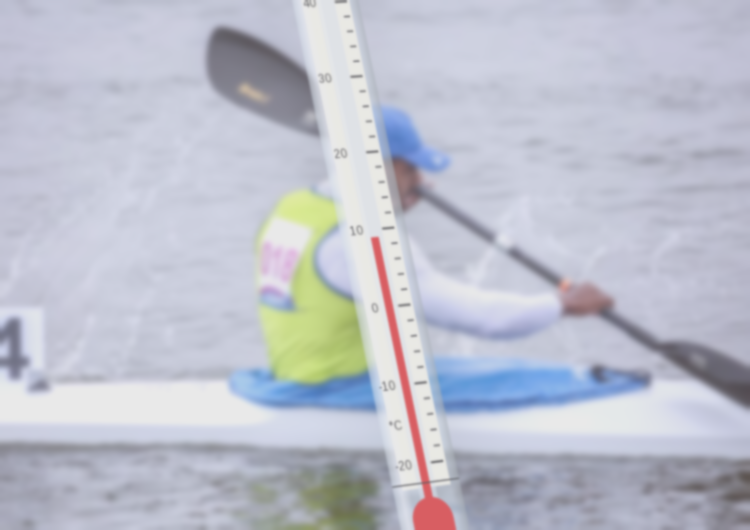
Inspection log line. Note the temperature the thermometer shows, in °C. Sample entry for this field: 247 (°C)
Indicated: 9 (°C)
